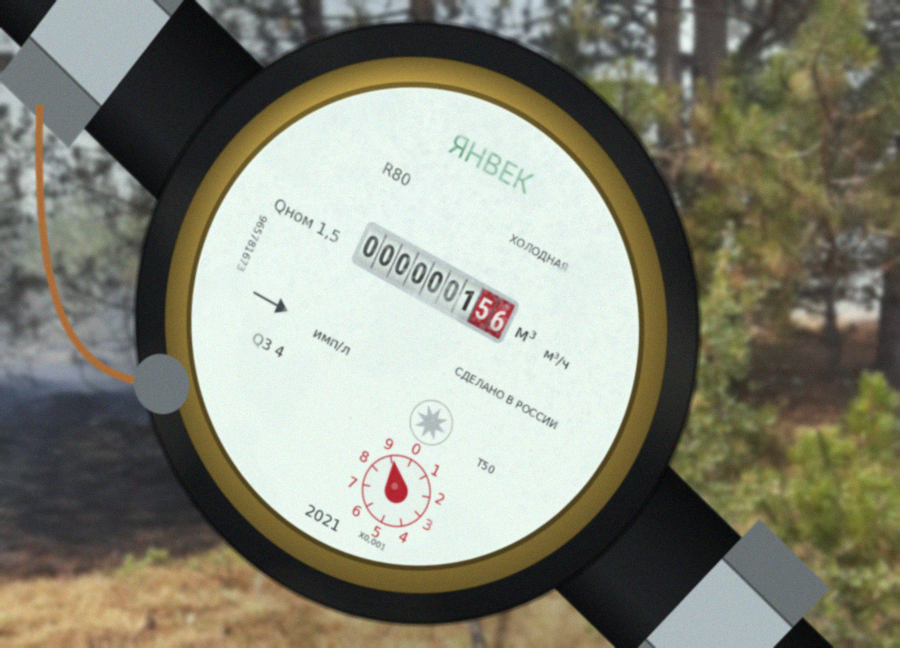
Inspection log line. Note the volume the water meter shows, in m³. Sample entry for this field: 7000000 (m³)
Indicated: 1.559 (m³)
